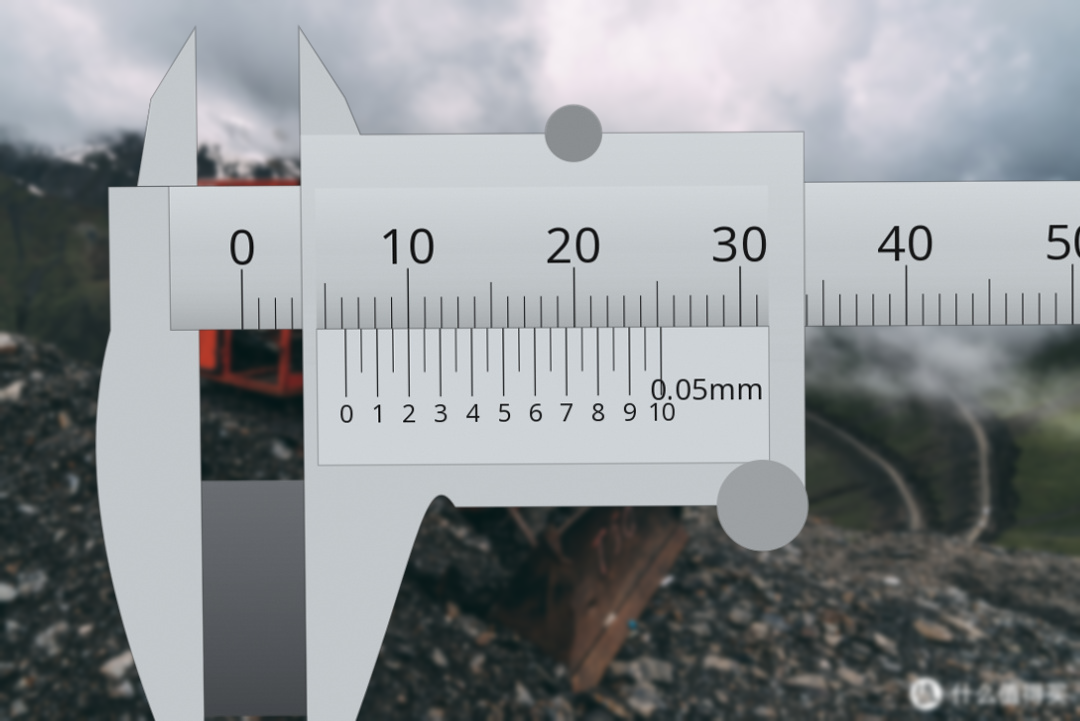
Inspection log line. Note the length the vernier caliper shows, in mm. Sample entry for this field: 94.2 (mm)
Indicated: 6.2 (mm)
